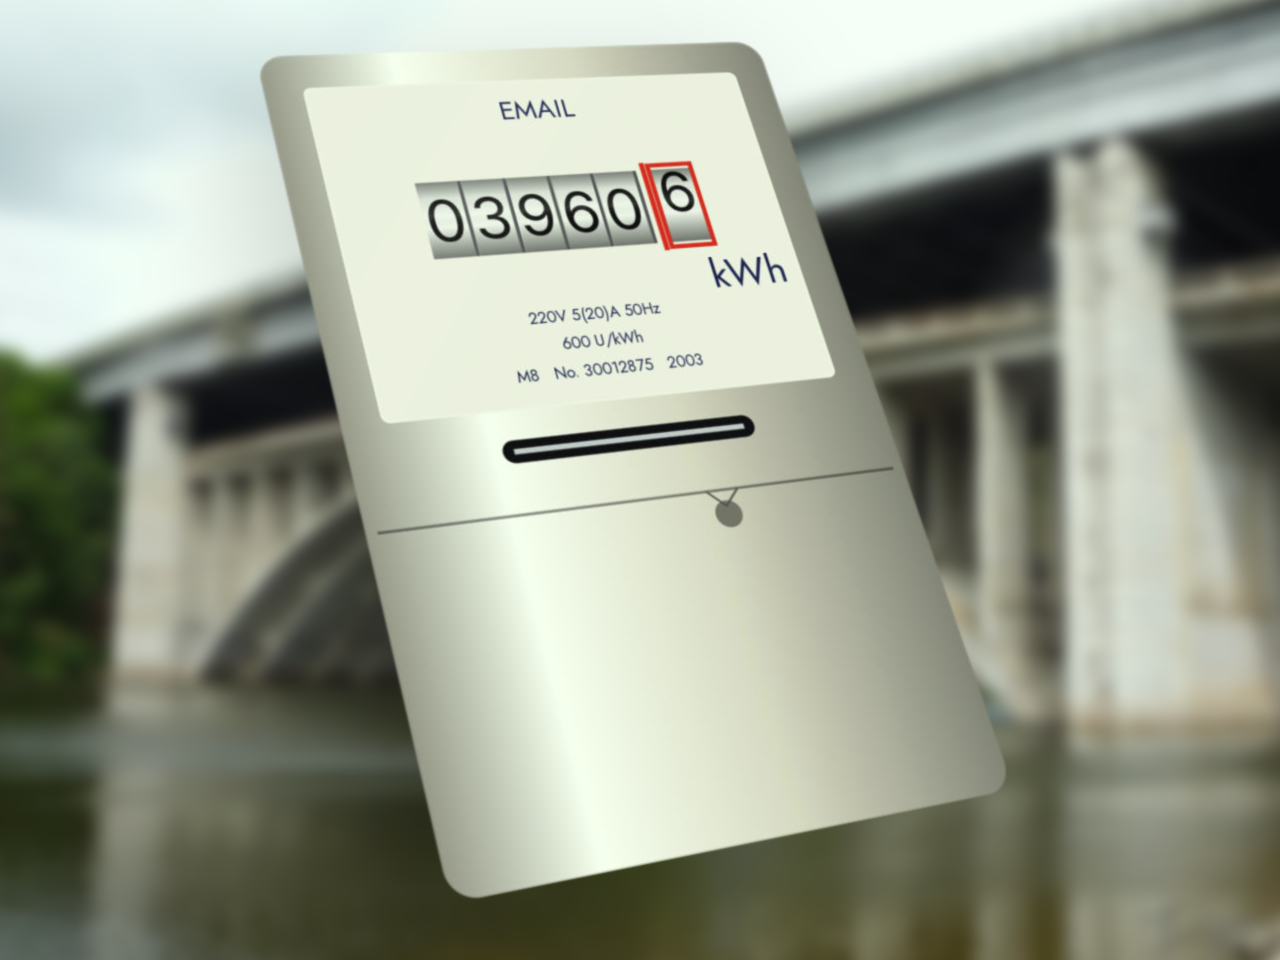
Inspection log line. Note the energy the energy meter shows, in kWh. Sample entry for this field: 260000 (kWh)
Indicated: 3960.6 (kWh)
